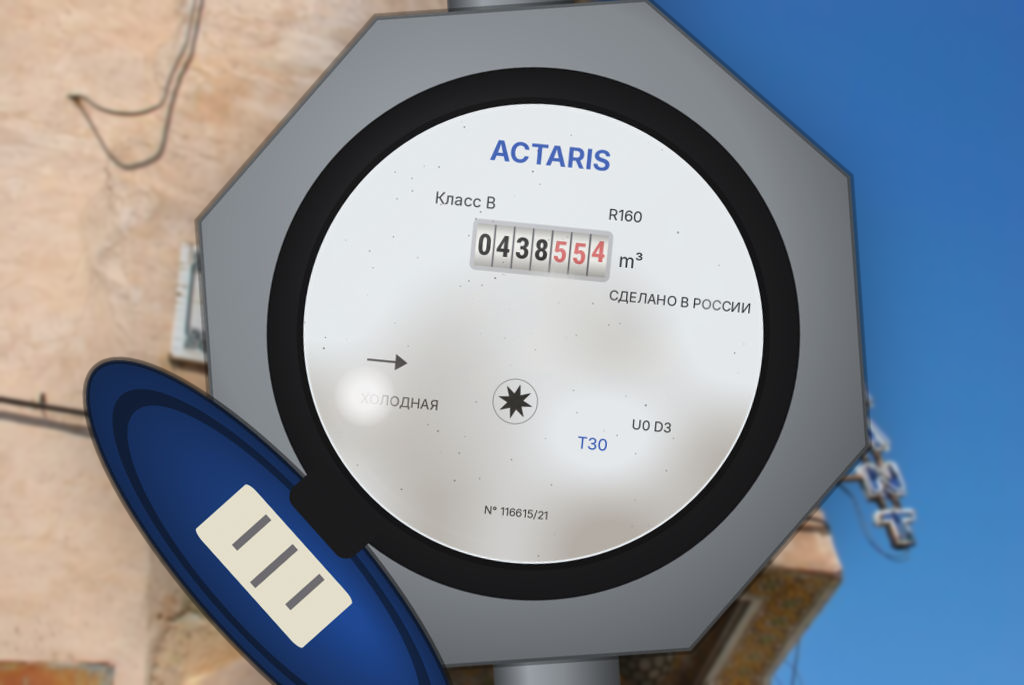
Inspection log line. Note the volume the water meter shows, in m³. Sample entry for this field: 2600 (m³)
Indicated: 438.554 (m³)
